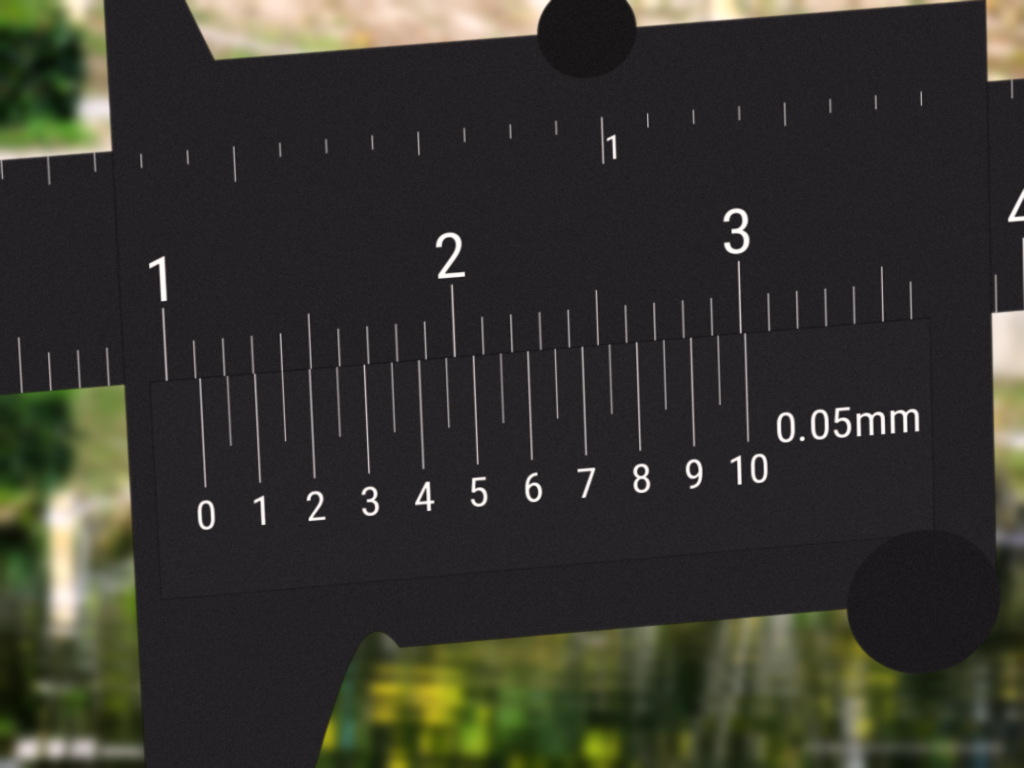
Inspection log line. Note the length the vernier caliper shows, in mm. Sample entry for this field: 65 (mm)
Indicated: 11.15 (mm)
